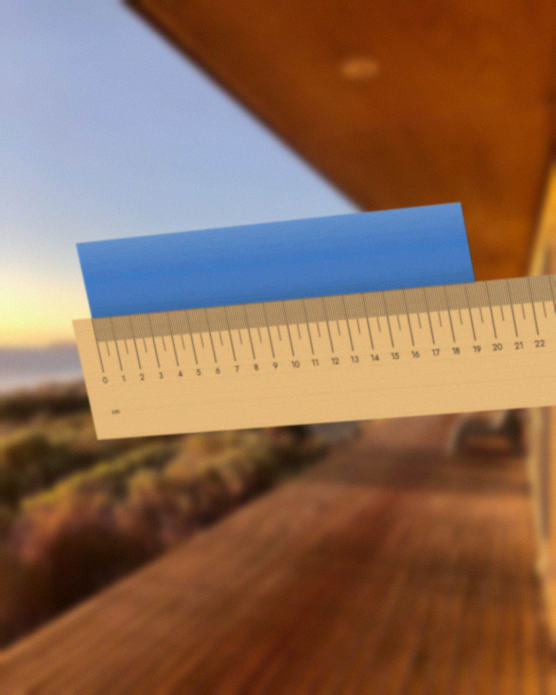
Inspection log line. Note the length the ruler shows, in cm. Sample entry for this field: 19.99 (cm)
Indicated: 19.5 (cm)
